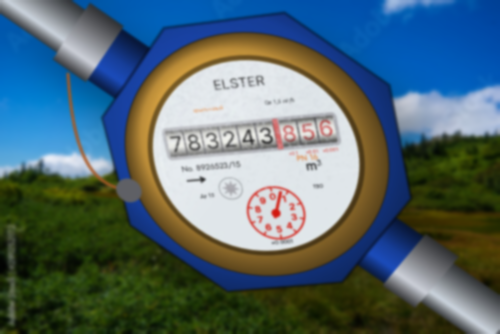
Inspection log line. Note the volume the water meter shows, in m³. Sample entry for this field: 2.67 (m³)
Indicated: 783243.8560 (m³)
